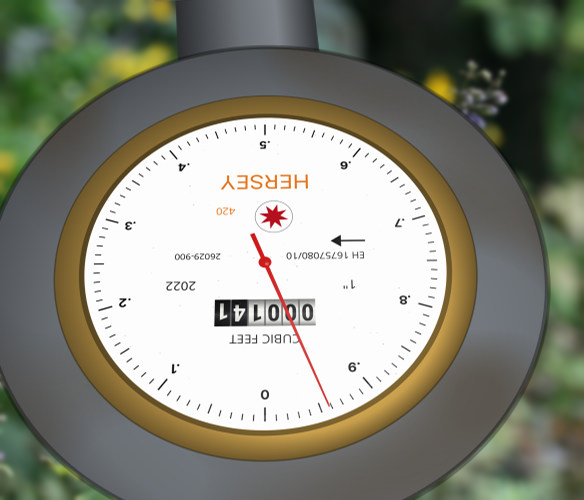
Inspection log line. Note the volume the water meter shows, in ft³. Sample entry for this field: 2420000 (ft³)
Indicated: 140.94 (ft³)
